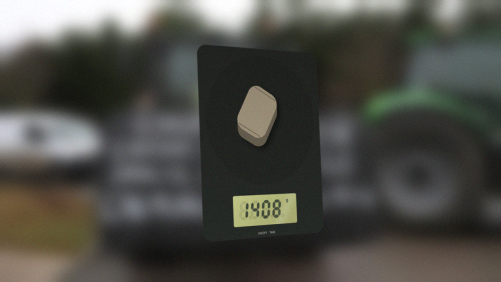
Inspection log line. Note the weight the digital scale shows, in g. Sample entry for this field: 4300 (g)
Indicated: 1408 (g)
